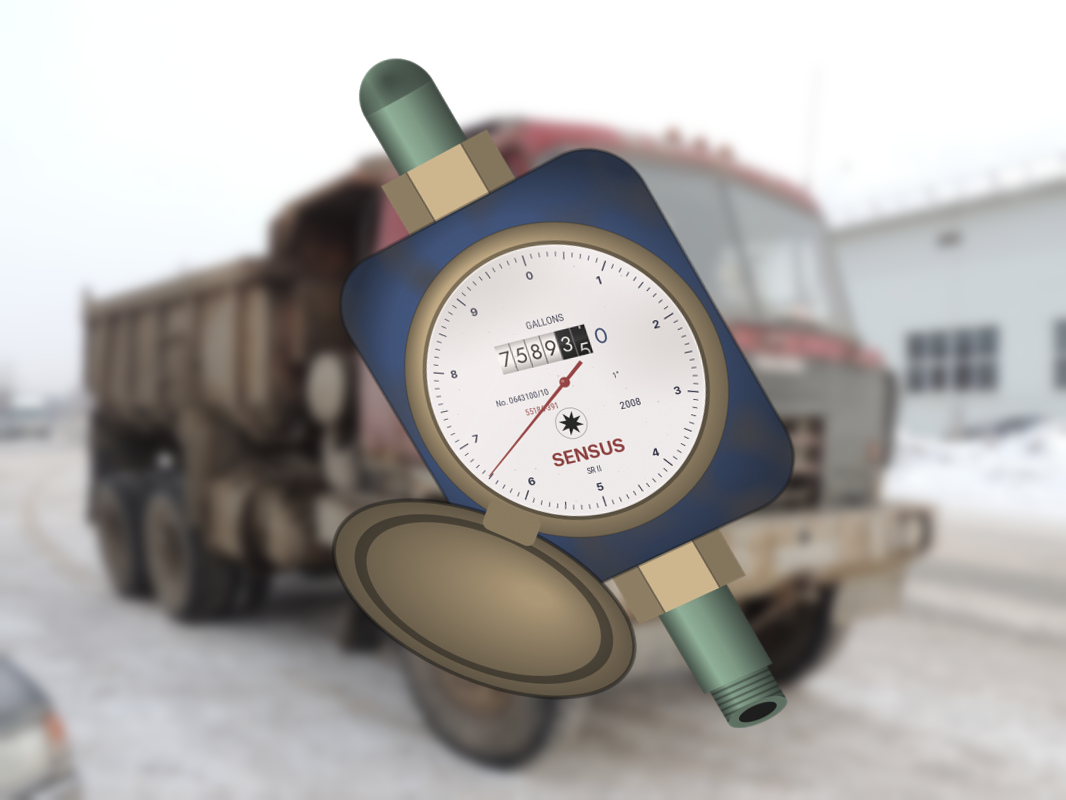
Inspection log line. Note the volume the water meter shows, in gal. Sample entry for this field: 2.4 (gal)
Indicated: 7589346.5 (gal)
